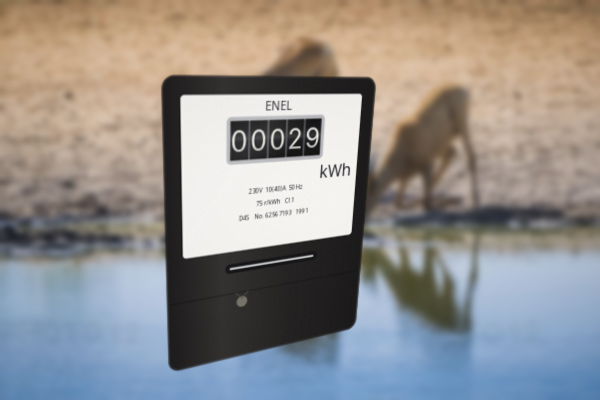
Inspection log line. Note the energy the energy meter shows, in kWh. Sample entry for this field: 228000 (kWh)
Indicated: 29 (kWh)
